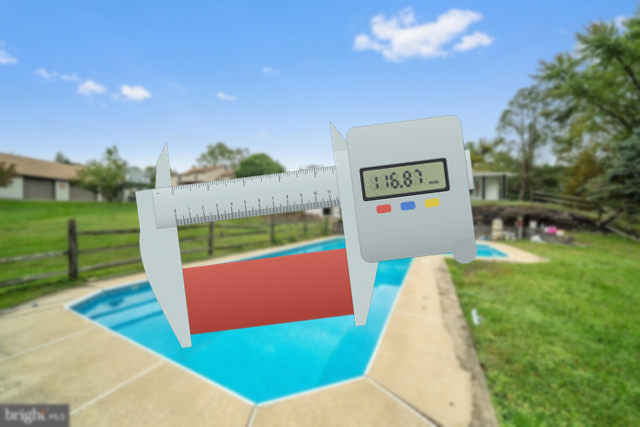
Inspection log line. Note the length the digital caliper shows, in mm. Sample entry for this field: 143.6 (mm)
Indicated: 116.87 (mm)
